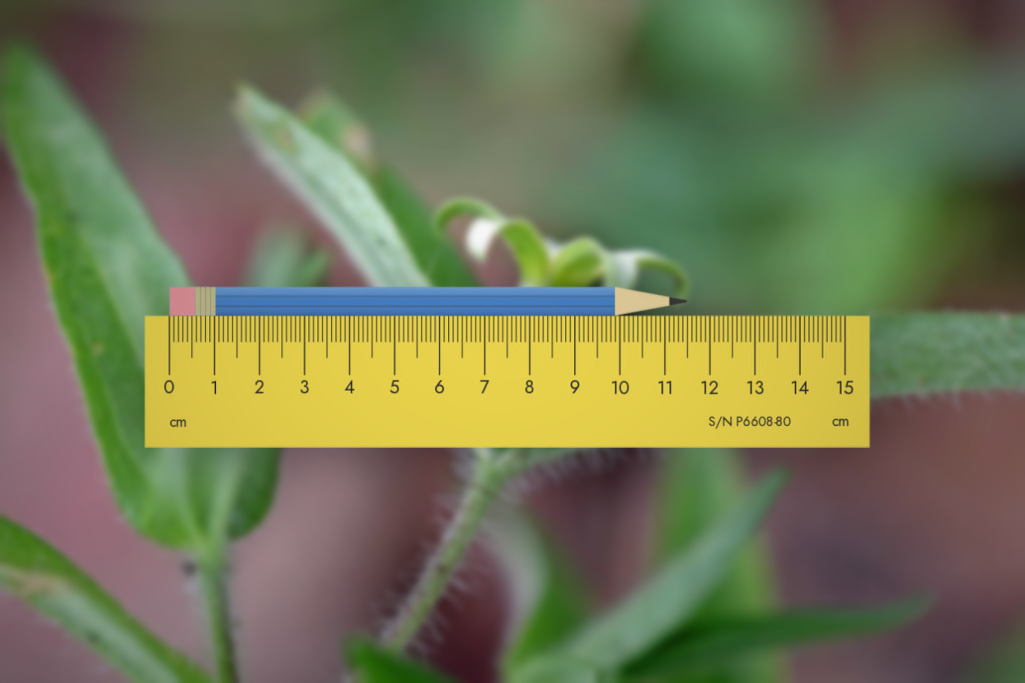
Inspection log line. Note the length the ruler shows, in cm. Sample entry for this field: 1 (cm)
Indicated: 11.5 (cm)
